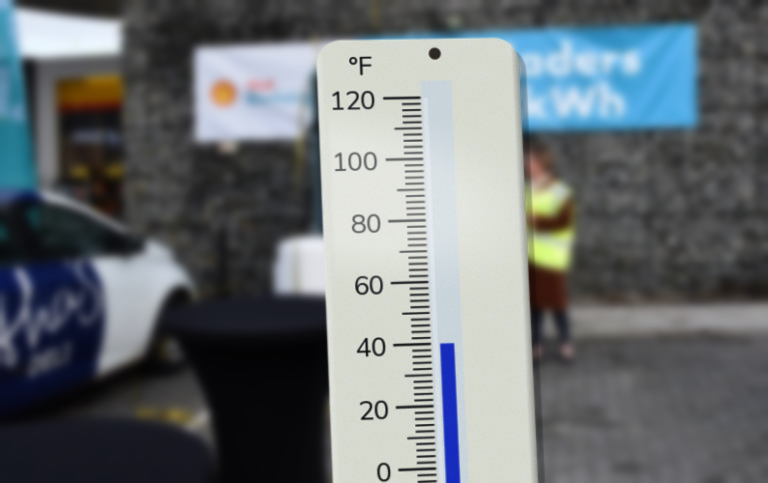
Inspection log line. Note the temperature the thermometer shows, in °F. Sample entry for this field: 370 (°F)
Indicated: 40 (°F)
